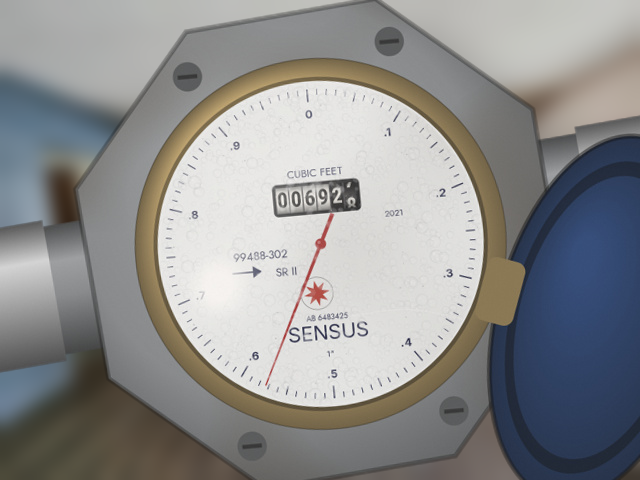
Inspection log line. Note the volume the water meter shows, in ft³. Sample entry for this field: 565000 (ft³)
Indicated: 6927.57 (ft³)
